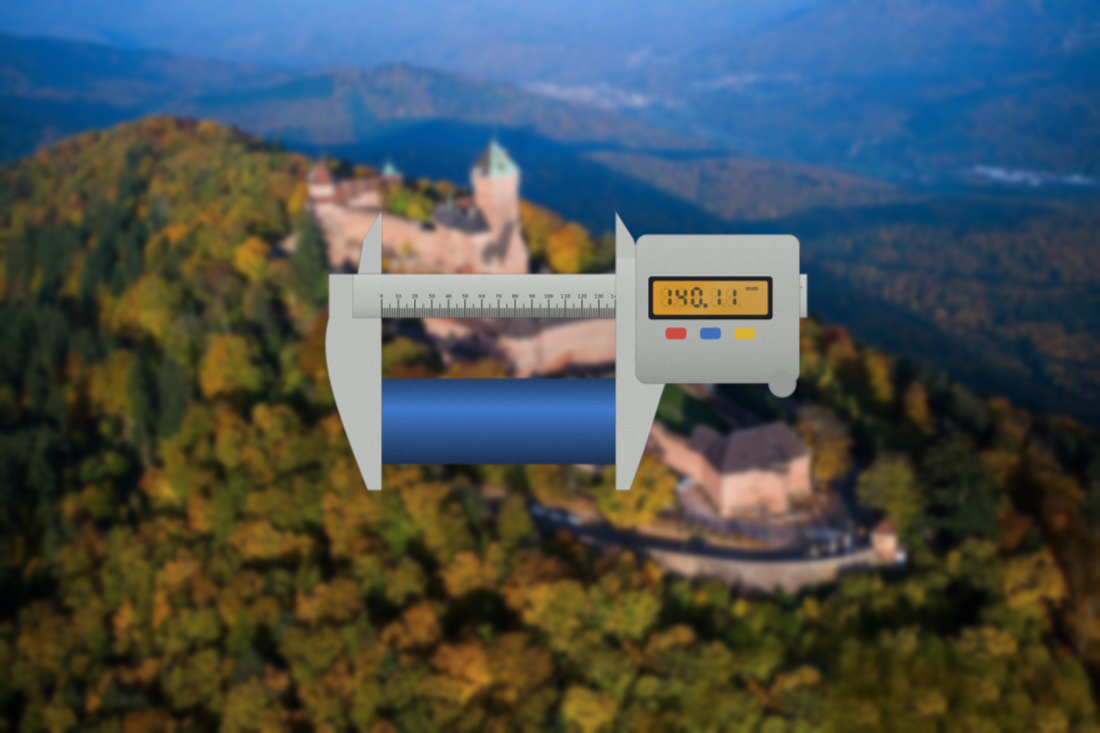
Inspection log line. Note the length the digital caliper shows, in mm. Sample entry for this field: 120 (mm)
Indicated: 140.11 (mm)
